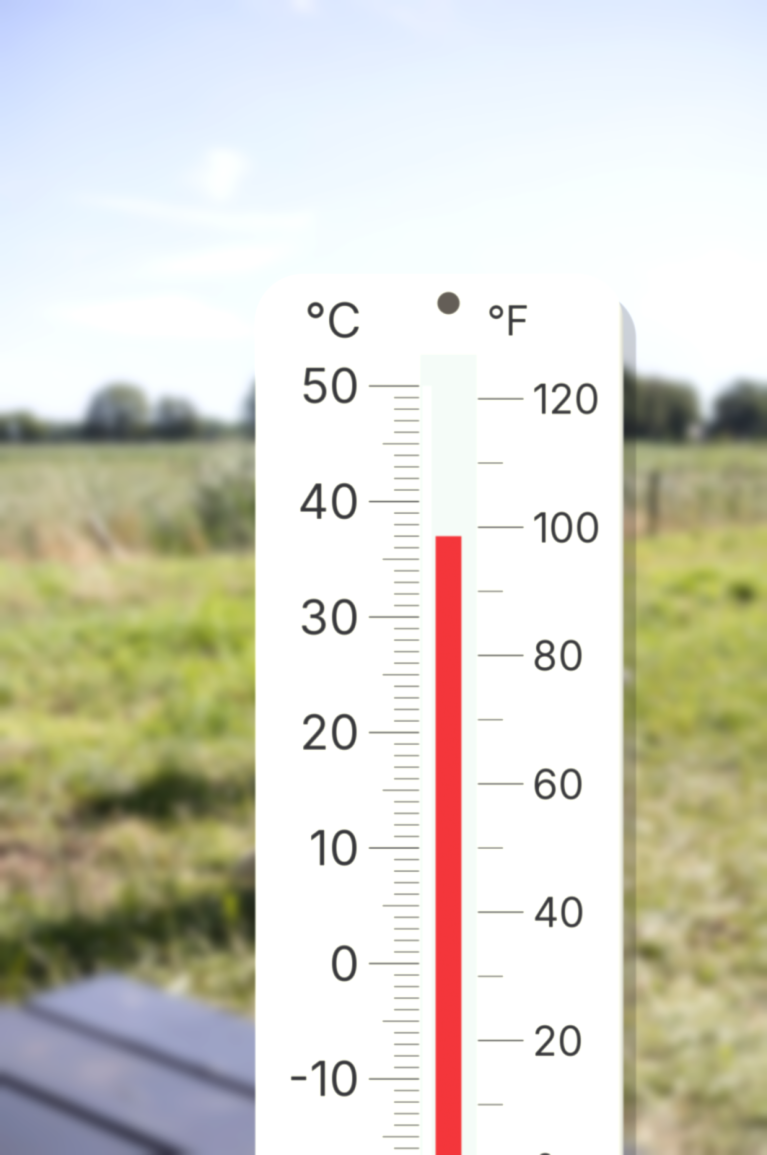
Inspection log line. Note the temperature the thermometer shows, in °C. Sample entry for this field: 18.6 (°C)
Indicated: 37 (°C)
